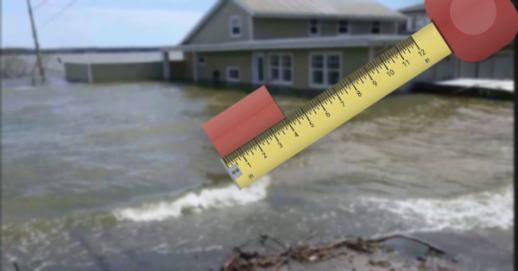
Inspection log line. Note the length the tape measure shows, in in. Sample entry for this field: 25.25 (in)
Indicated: 4 (in)
